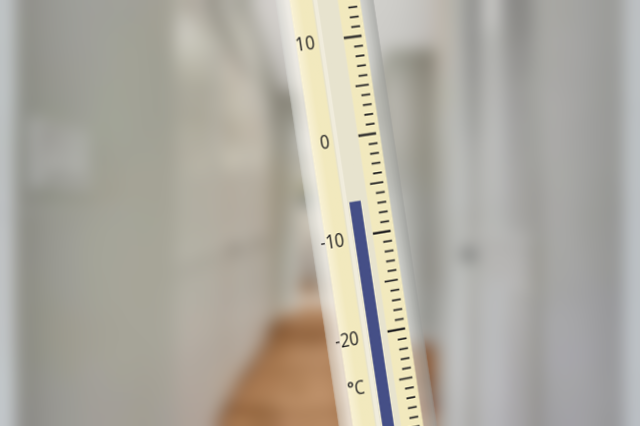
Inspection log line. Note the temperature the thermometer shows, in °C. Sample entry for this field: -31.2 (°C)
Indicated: -6.5 (°C)
